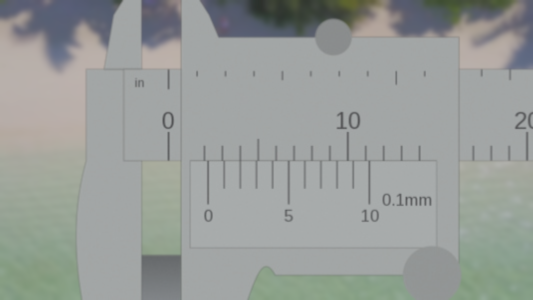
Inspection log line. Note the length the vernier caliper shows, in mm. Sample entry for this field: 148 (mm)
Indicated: 2.2 (mm)
